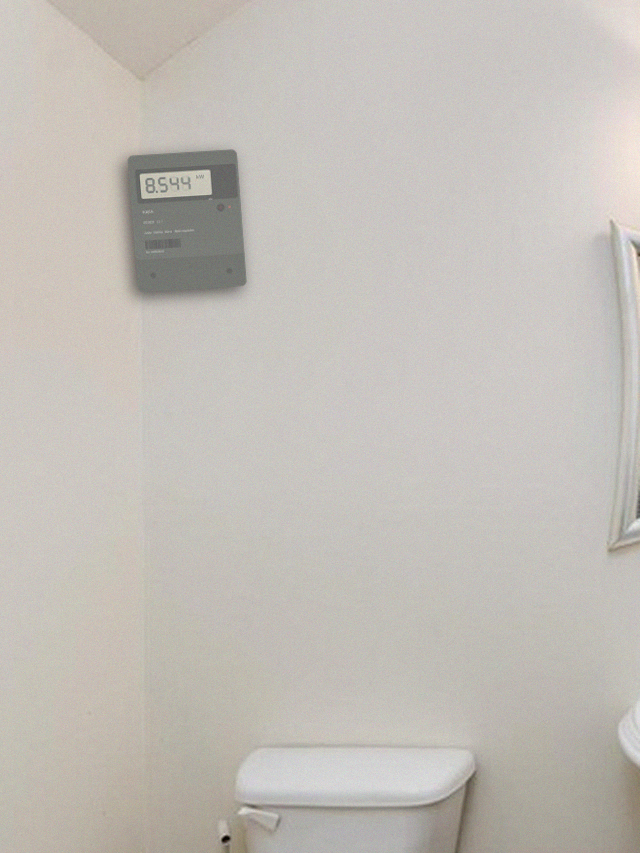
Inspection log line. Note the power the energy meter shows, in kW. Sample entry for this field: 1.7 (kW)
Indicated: 8.544 (kW)
